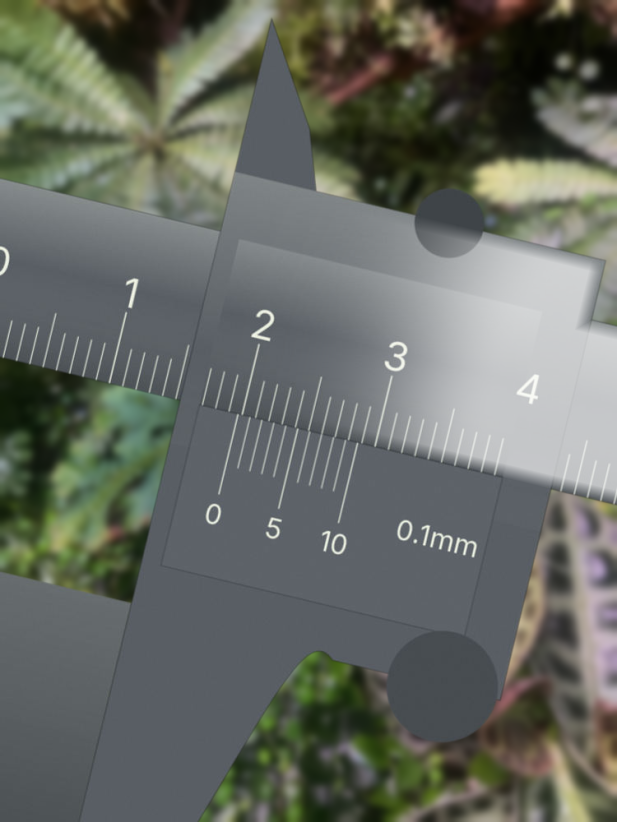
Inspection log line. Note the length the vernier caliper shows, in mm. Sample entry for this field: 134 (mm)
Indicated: 19.7 (mm)
